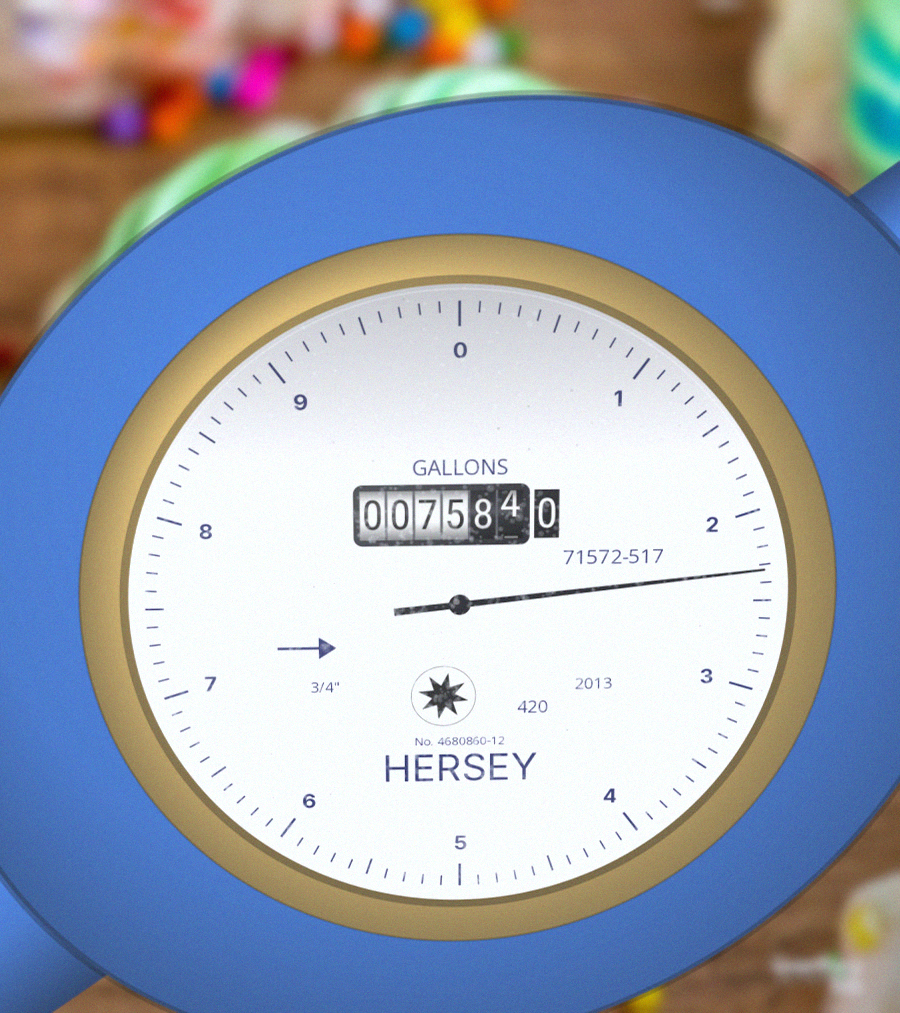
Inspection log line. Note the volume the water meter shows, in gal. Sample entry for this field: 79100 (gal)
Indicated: 75842.3 (gal)
